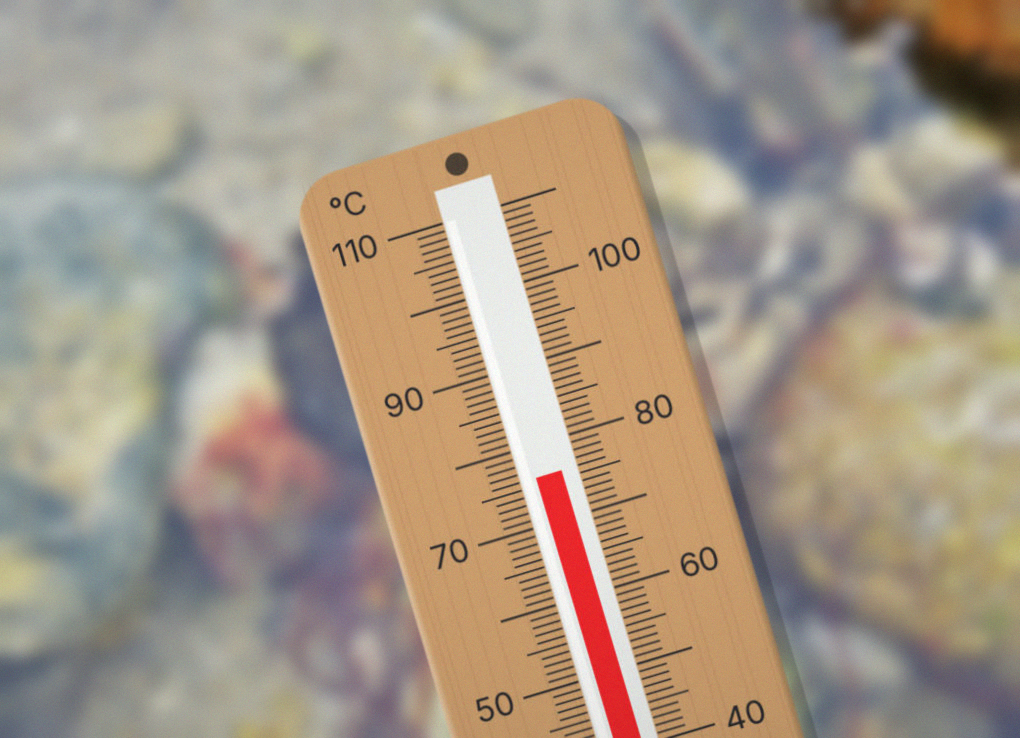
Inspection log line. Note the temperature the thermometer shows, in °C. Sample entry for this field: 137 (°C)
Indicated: 76 (°C)
